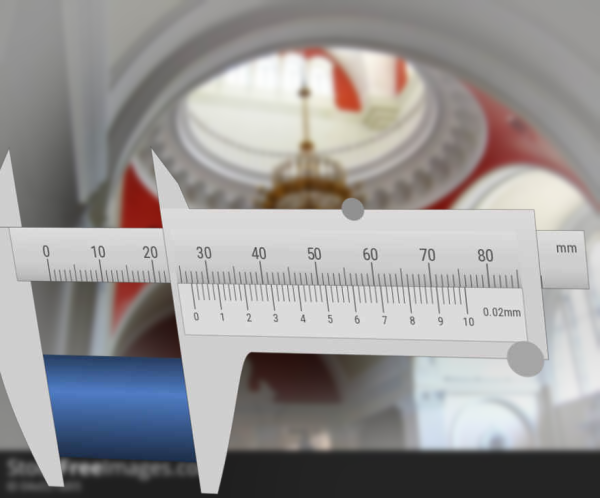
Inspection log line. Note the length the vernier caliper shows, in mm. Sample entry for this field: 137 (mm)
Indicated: 26.8 (mm)
